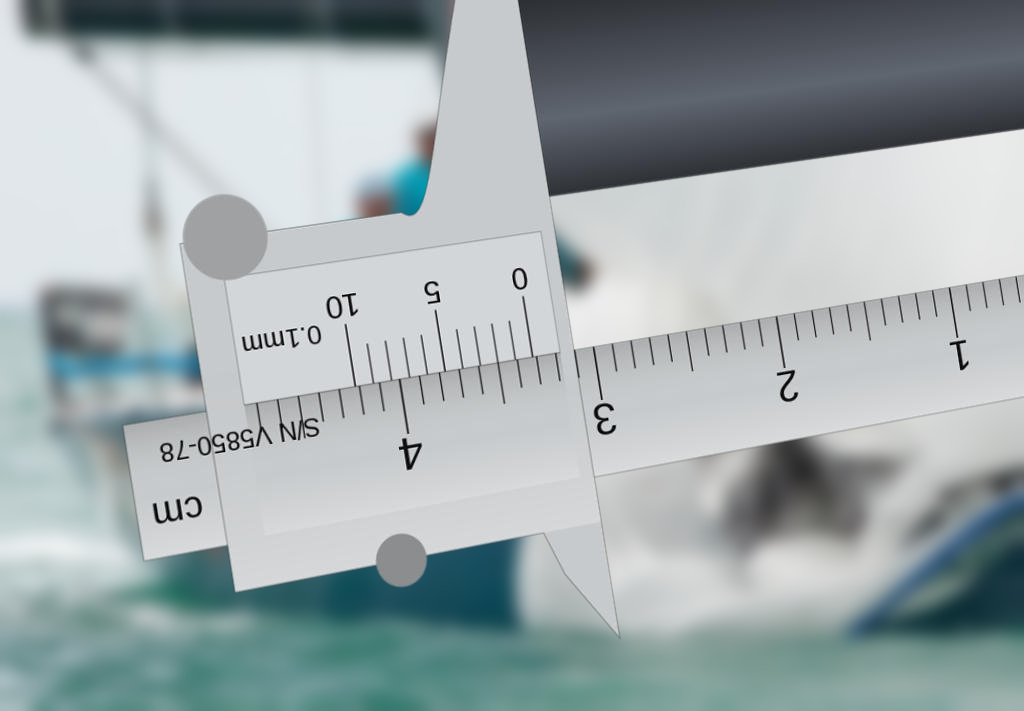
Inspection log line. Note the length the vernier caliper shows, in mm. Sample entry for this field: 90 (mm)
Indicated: 33.2 (mm)
